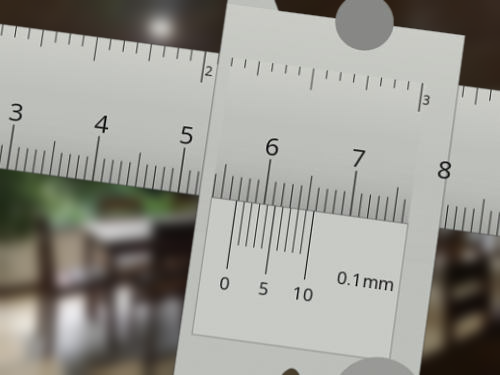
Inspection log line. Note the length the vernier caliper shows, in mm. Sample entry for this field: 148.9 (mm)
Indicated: 56.8 (mm)
